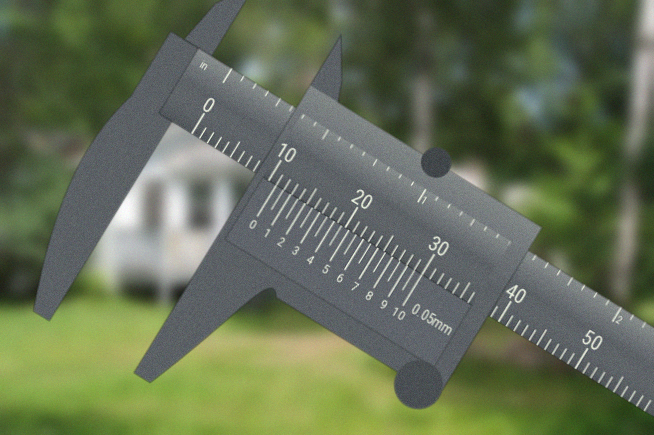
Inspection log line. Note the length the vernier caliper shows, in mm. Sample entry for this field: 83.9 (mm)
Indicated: 11.0 (mm)
